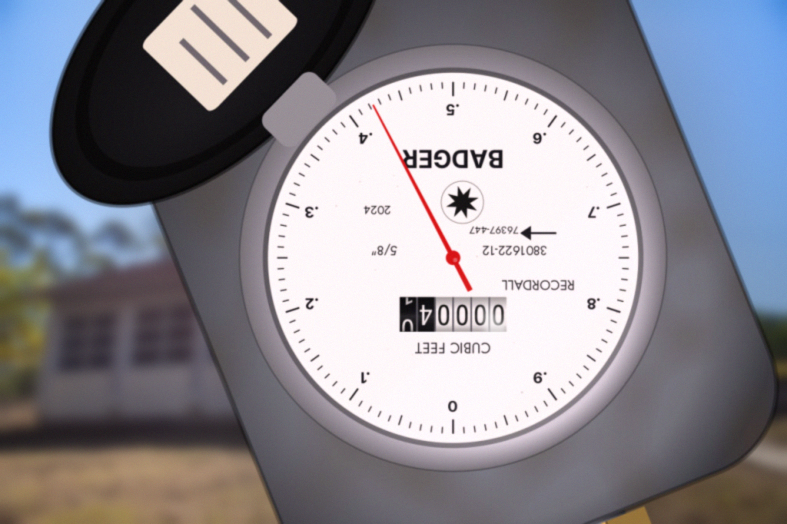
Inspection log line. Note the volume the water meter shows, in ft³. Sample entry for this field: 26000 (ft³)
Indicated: 40.42 (ft³)
